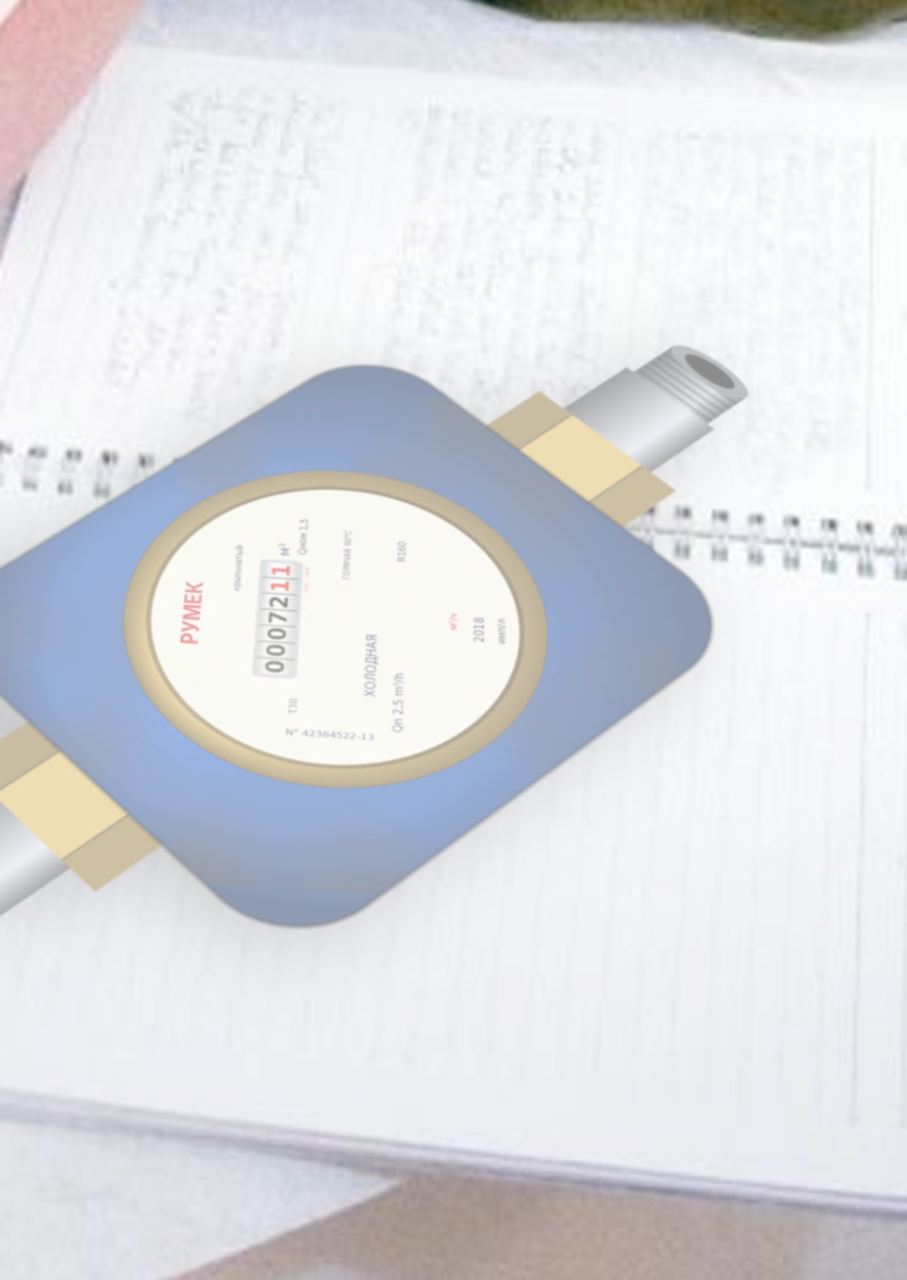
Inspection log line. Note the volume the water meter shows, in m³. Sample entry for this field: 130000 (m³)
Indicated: 72.11 (m³)
